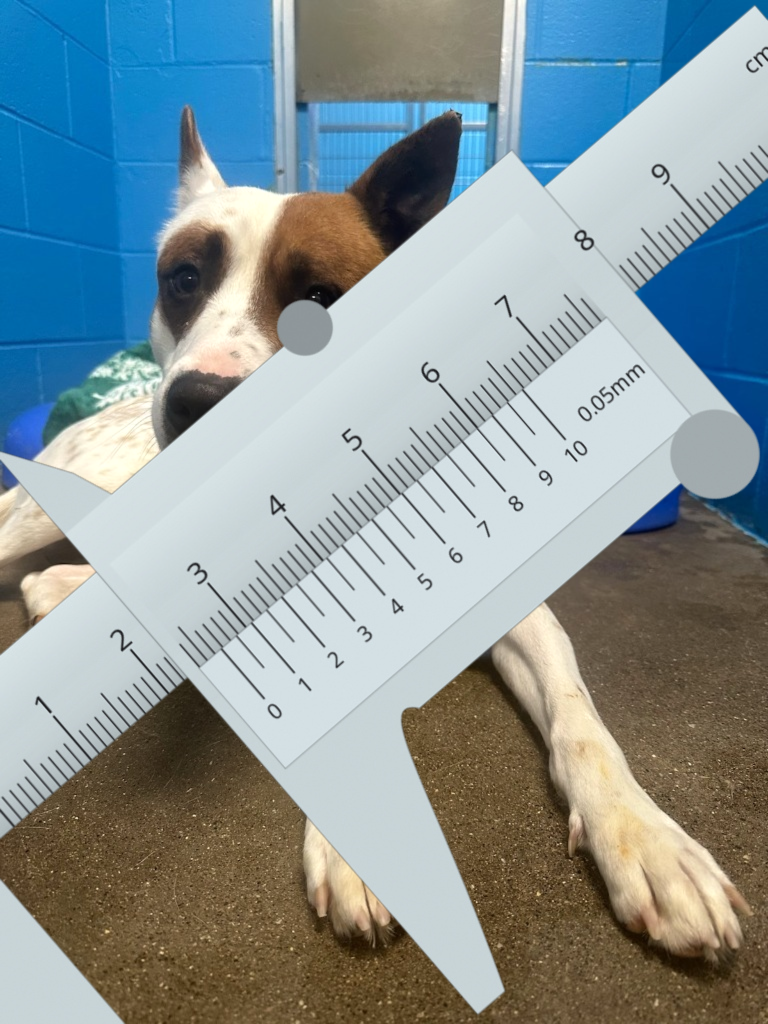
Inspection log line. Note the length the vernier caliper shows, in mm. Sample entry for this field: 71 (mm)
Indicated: 26.8 (mm)
